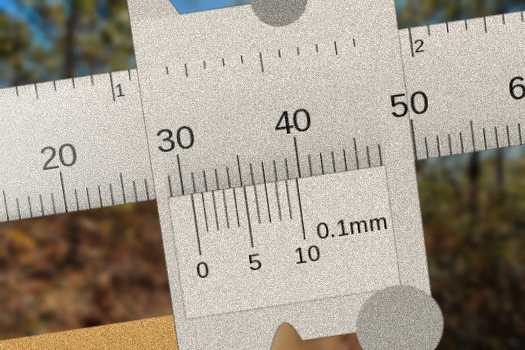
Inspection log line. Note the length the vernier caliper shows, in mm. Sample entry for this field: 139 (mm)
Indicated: 30.7 (mm)
